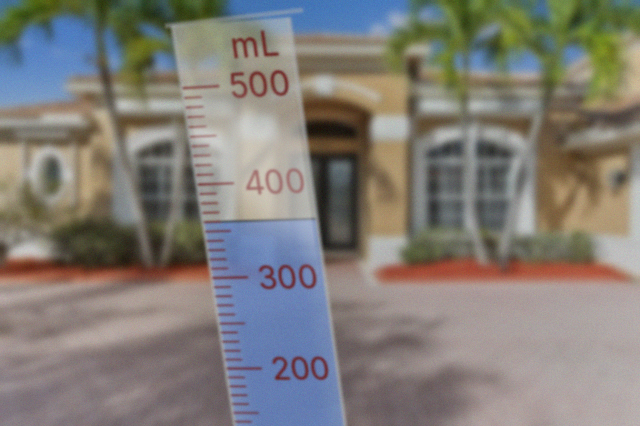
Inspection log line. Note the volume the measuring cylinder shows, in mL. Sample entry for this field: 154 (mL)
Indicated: 360 (mL)
